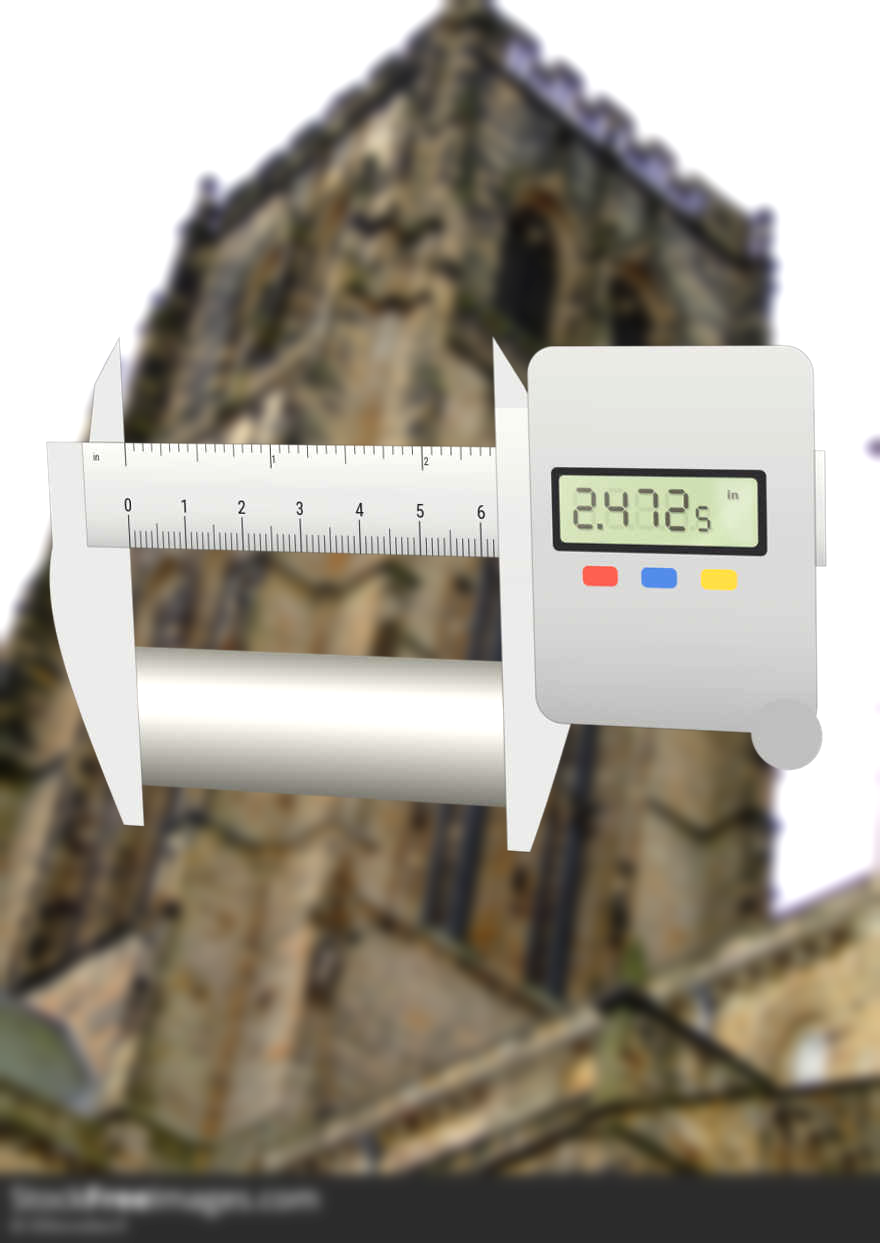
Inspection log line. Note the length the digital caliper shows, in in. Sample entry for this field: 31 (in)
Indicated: 2.4725 (in)
